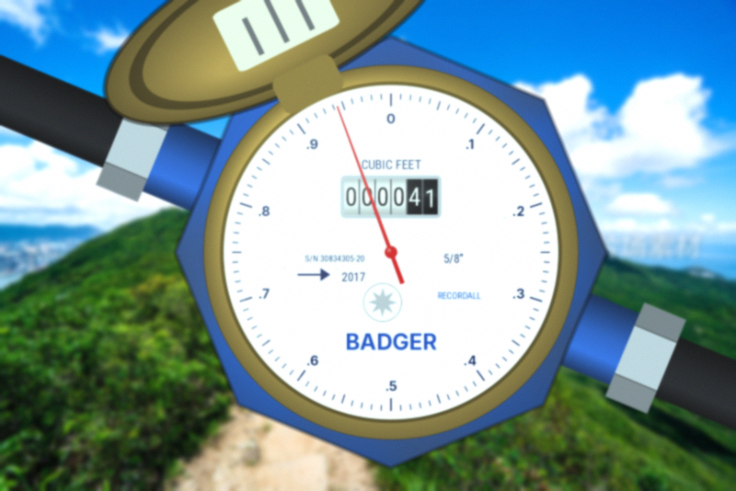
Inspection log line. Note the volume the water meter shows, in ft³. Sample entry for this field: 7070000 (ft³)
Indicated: 40.94 (ft³)
